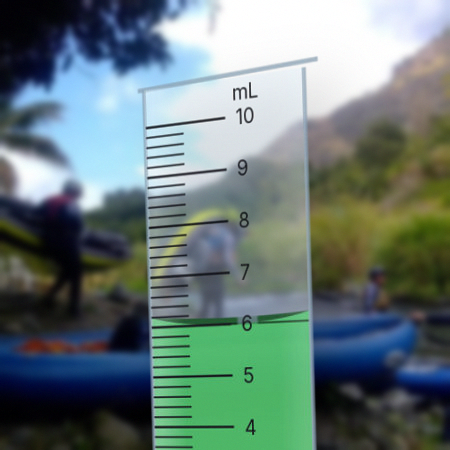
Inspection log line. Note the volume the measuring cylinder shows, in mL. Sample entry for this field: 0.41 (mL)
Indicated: 6 (mL)
